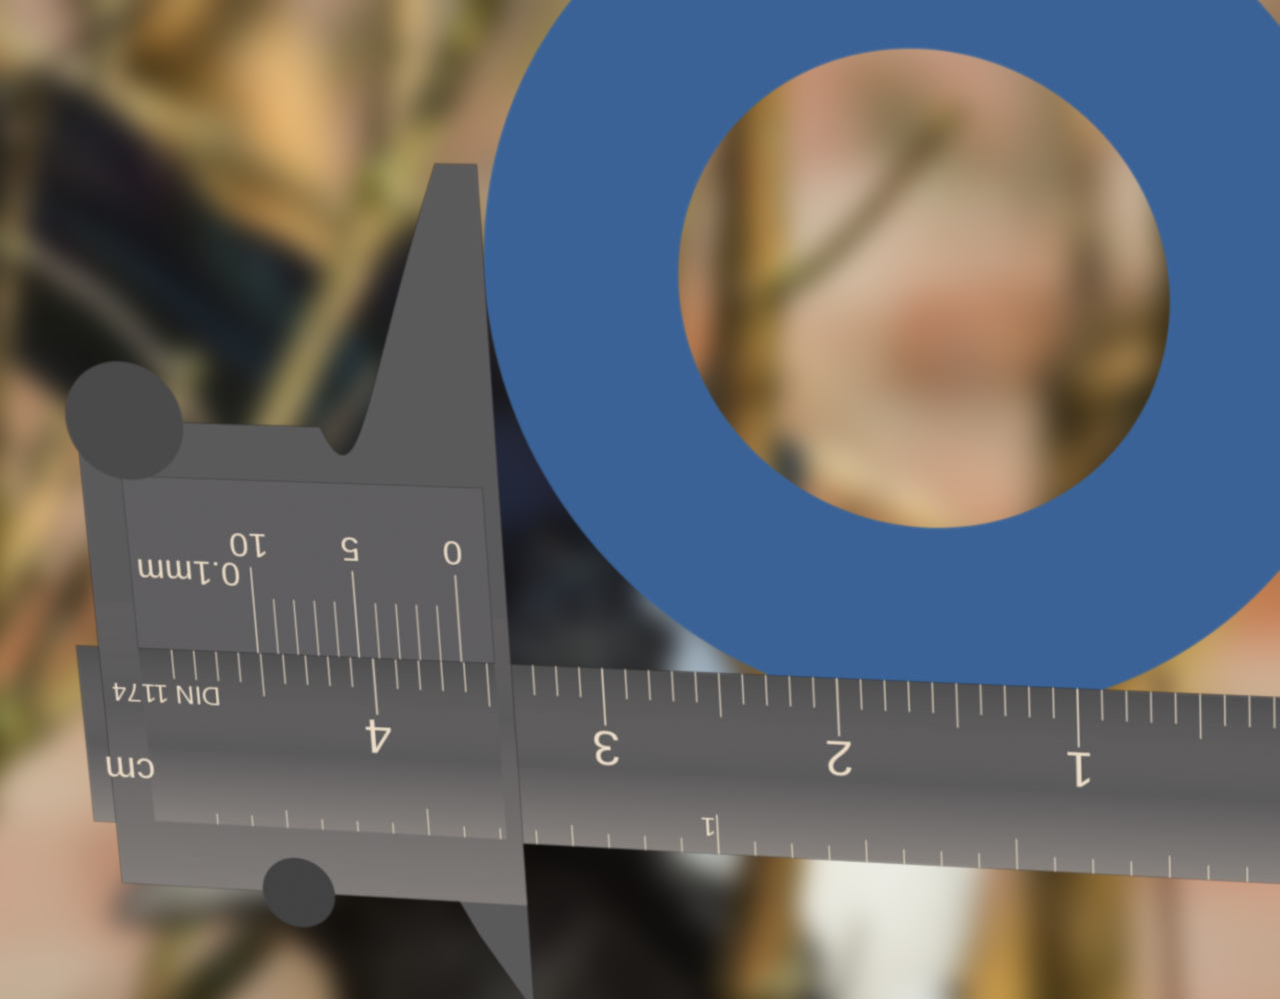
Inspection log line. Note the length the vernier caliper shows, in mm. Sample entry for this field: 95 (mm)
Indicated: 36.1 (mm)
